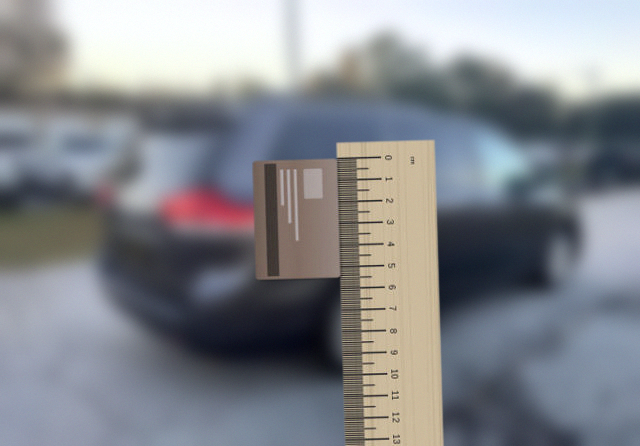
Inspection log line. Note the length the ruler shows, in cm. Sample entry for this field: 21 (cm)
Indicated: 5.5 (cm)
